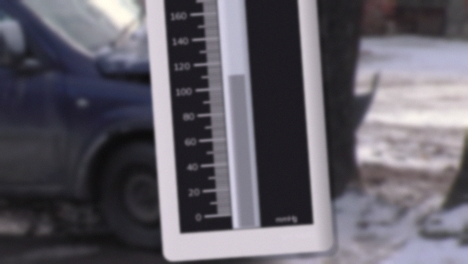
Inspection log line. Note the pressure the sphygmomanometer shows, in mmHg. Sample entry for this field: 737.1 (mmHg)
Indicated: 110 (mmHg)
